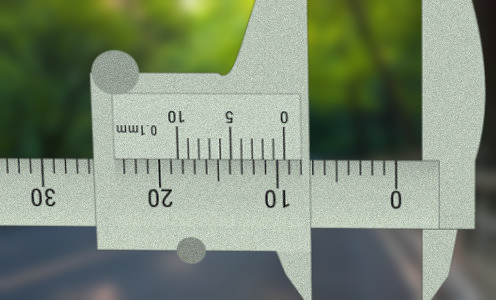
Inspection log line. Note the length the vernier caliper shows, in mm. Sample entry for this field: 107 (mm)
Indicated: 9.4 (mm)
